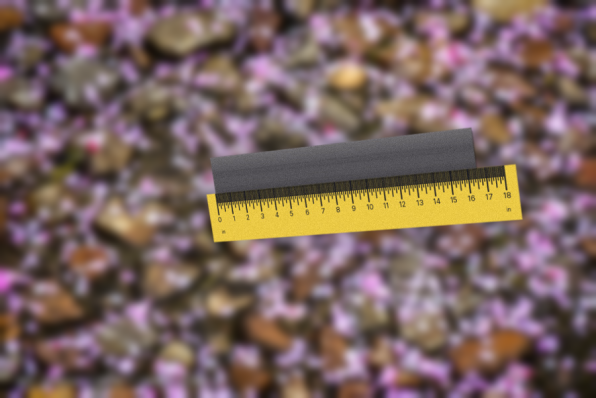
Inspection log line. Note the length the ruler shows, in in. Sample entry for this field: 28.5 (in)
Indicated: 16.5 (in)
